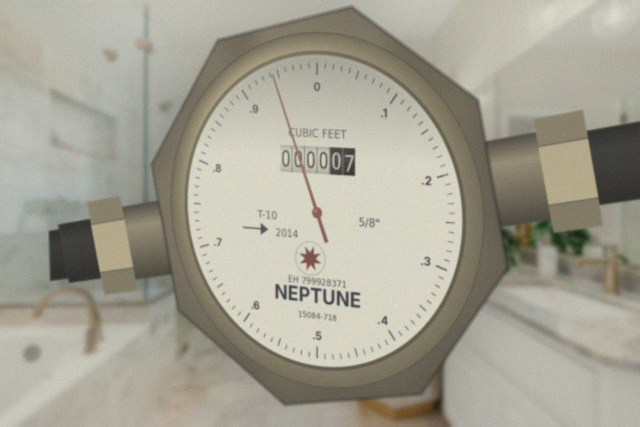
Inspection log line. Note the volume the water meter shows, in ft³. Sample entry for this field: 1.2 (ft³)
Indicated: 6.94 (ft³)
